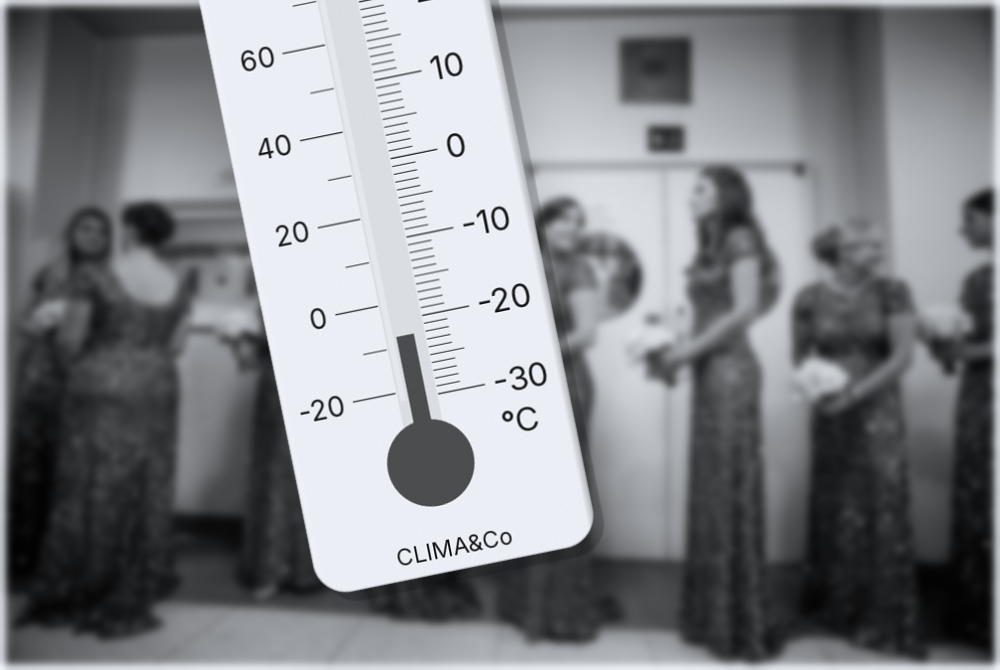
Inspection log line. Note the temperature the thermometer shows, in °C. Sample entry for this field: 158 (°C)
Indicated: -22 (°C)
